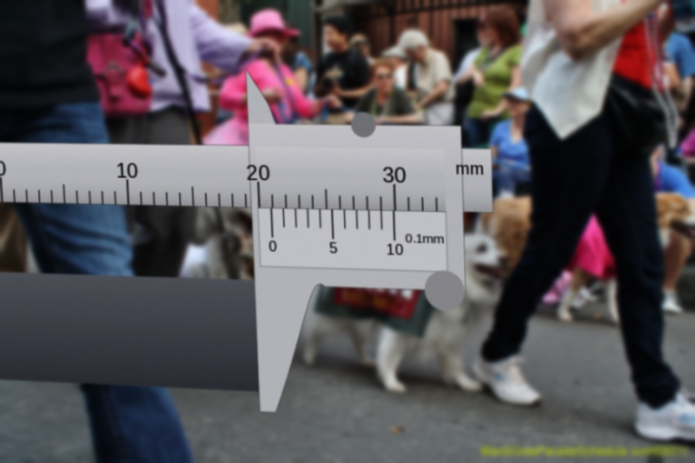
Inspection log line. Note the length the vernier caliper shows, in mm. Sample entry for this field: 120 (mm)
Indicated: 20.9 (mm)
